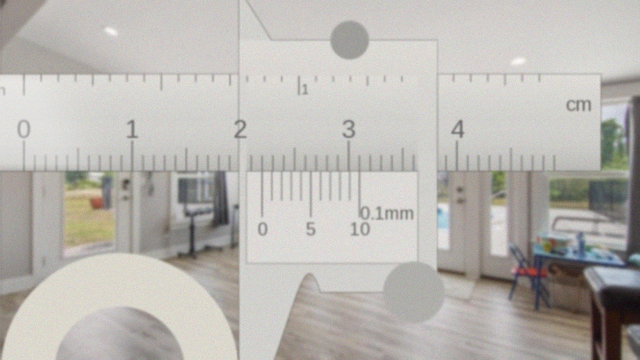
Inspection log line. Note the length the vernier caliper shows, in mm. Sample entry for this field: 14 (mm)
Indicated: 22.0 (mm)
